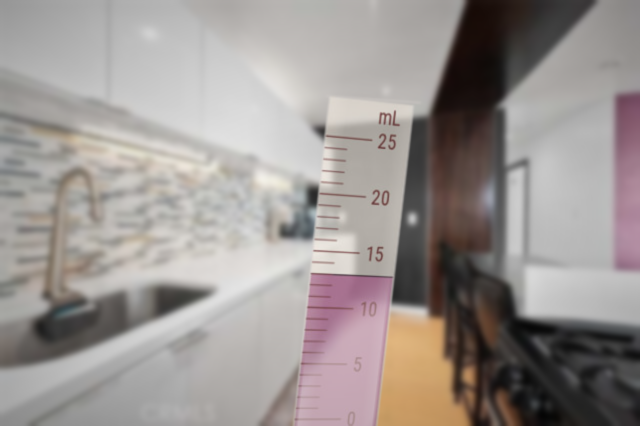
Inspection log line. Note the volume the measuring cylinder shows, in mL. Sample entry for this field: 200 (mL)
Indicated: 13 (mL)
